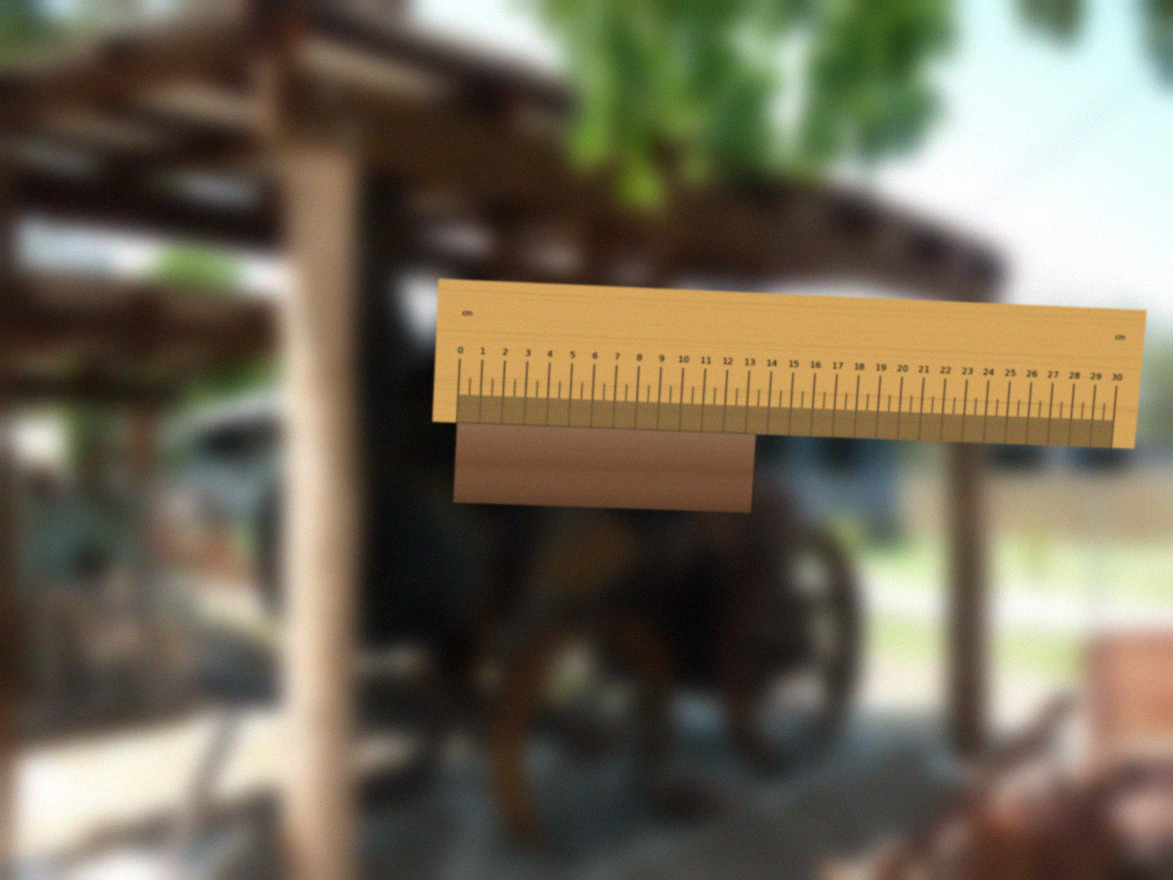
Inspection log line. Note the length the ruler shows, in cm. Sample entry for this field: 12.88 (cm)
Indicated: 13.5 (cm)
